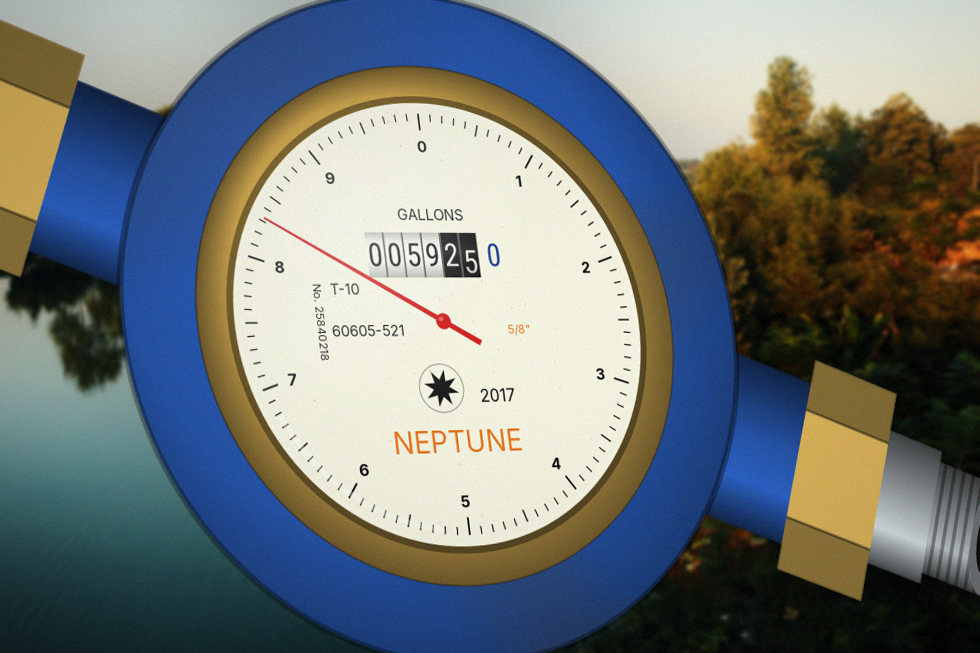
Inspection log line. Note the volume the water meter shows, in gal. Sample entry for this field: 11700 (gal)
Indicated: 59248.3 (gal)
